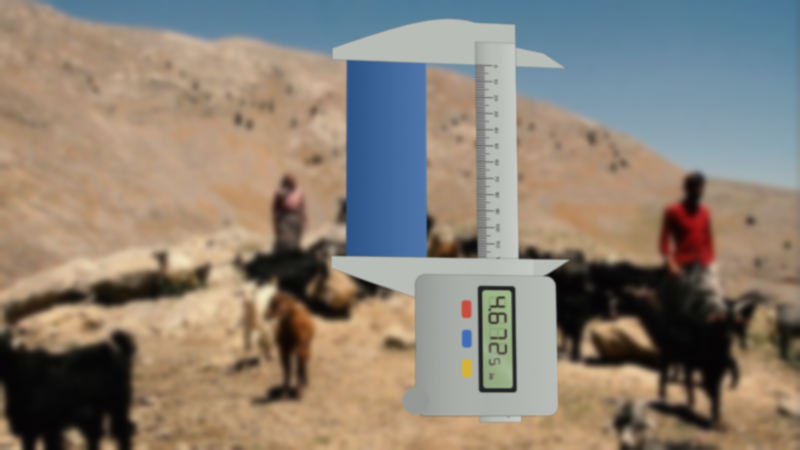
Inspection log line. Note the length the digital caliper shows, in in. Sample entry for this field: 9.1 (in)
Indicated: 4.6725 (in)
